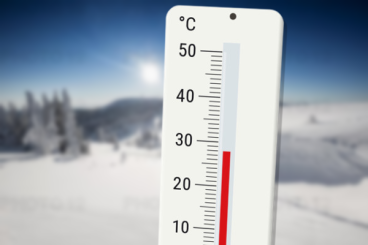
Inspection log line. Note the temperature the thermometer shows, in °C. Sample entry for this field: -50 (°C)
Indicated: 28 (°C)
